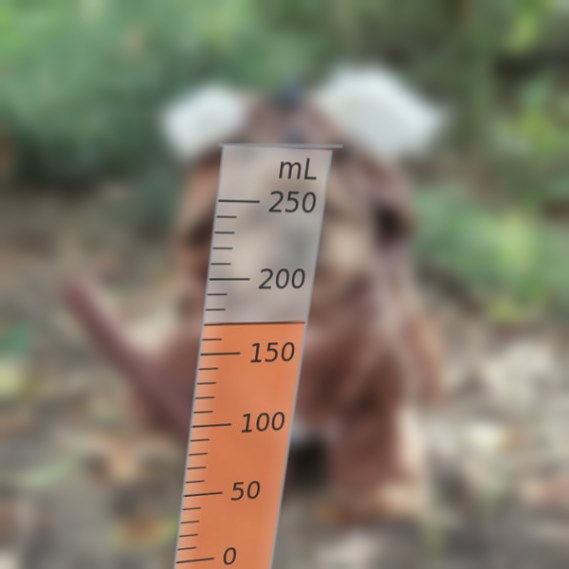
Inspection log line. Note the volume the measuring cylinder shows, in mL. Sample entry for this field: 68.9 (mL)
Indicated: 170 (mL)
